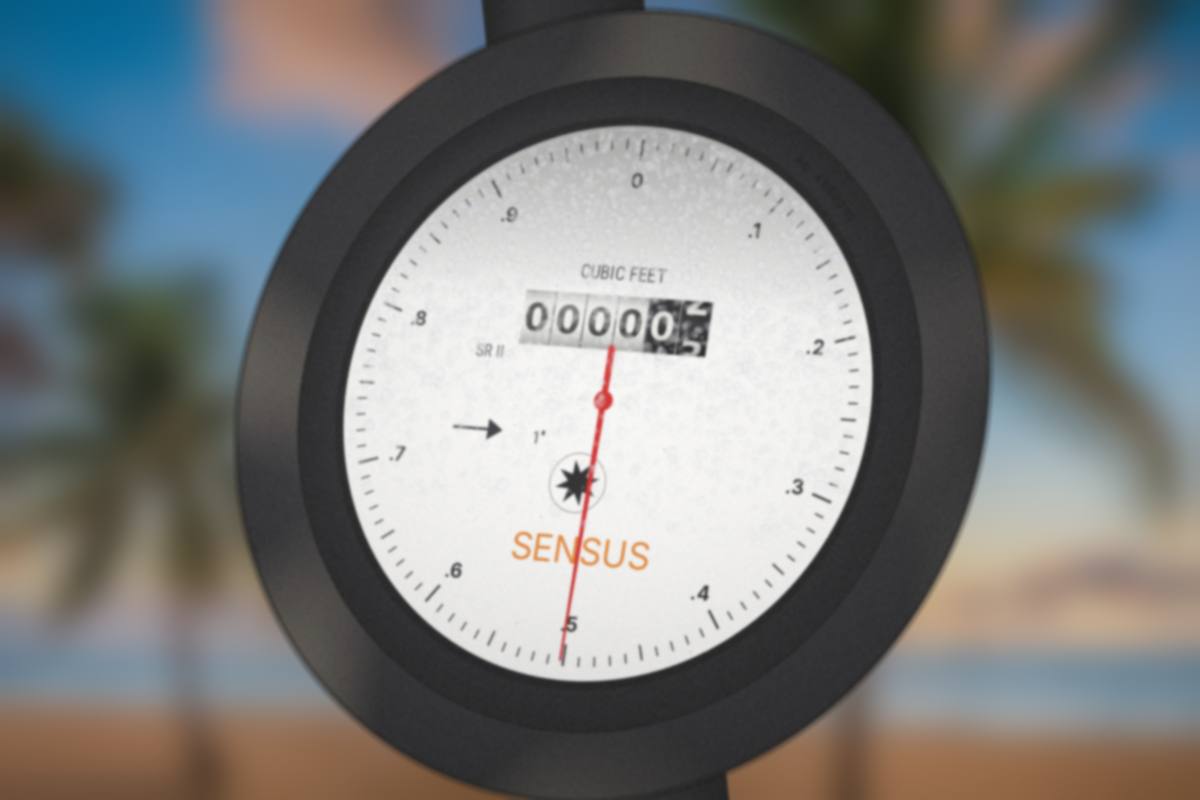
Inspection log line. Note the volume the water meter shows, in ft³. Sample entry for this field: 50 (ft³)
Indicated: 2.50 (ft³)
